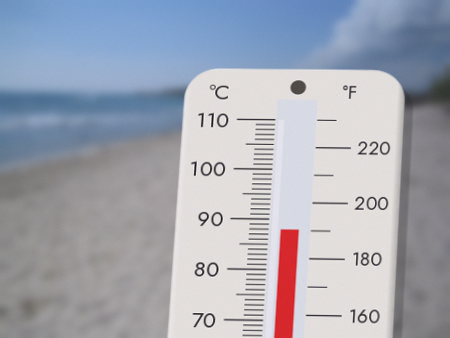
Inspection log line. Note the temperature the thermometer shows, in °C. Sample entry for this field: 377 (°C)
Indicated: 88 (°C)
